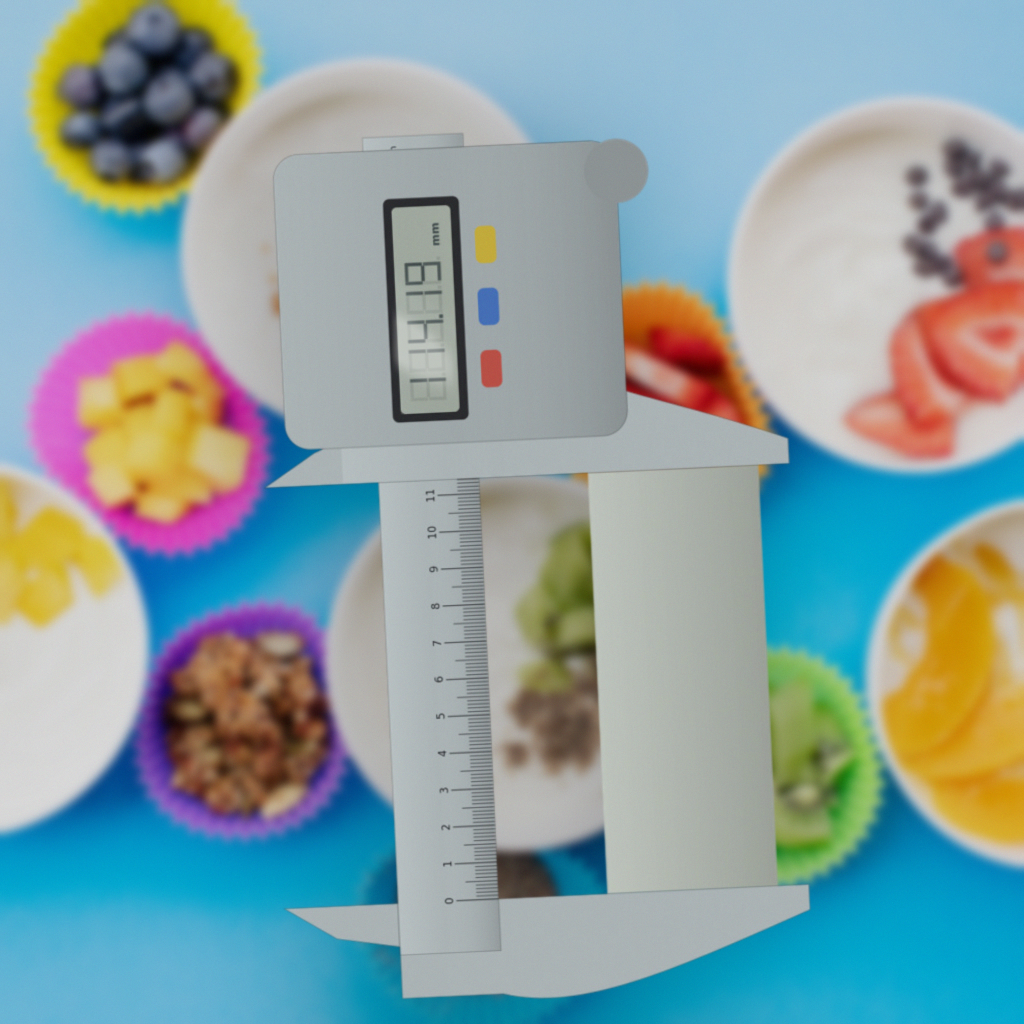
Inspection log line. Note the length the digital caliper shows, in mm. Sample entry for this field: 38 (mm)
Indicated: 114.19 (mm)
